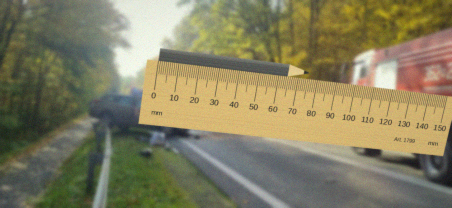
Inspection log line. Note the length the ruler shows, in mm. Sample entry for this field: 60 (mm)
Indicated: 75 (mm)
